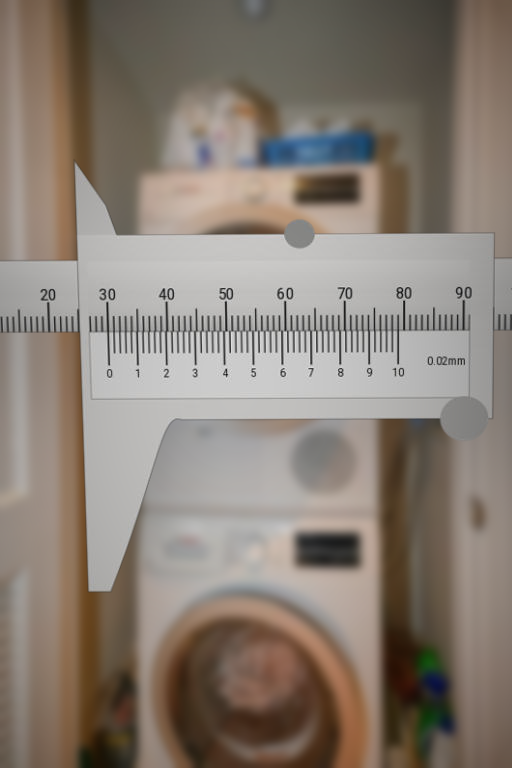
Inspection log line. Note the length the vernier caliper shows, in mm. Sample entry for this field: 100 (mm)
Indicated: 30.0 (mm)
